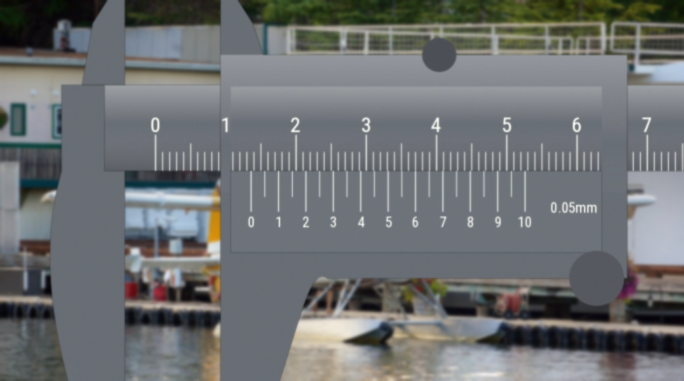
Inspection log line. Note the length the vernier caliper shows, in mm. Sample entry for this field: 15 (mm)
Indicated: 13.6 (mm)
